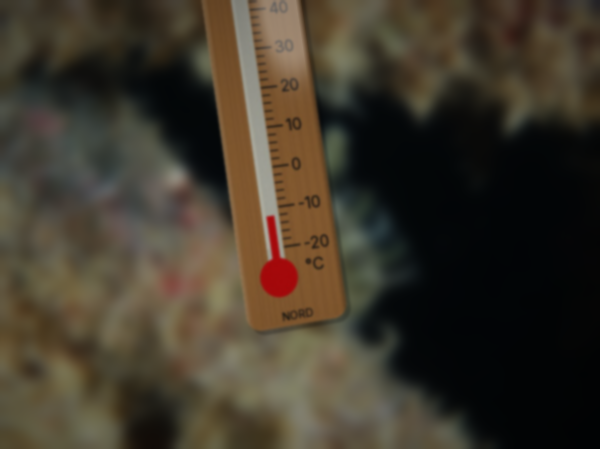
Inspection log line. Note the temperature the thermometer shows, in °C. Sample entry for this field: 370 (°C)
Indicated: -12 (°C)
